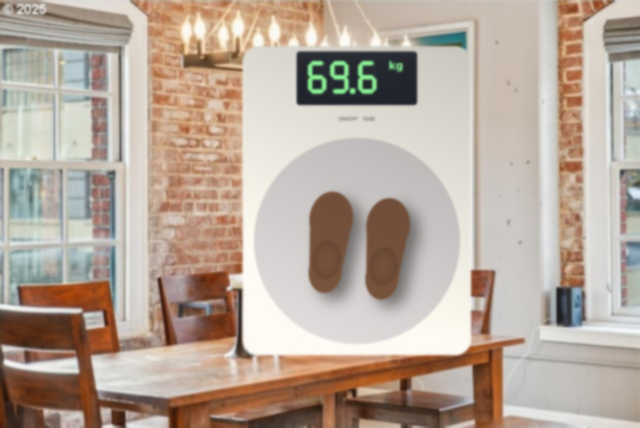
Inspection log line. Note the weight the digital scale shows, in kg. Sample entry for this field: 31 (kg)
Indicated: 69.6 (kg)
